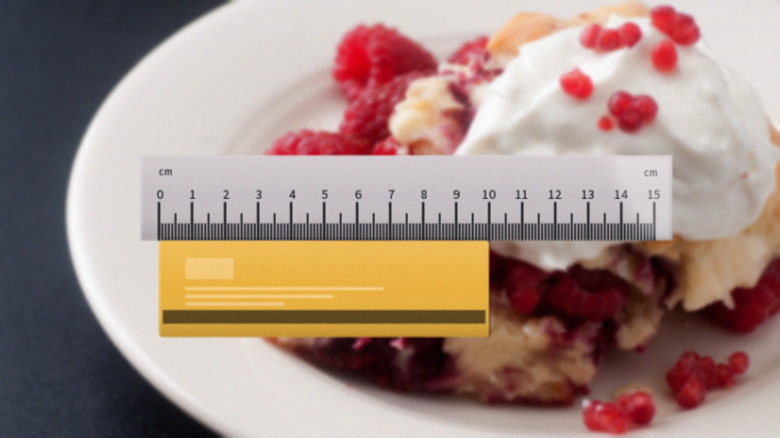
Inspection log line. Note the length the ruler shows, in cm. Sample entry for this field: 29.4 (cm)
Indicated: 10 (cm)
